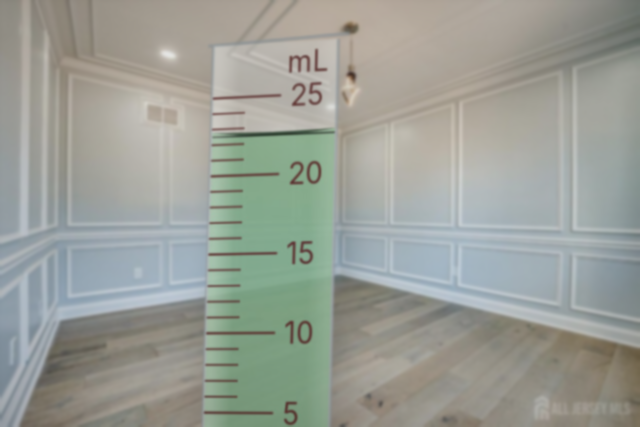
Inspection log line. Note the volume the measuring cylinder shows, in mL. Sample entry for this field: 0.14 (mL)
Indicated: 22.5 (mL)
